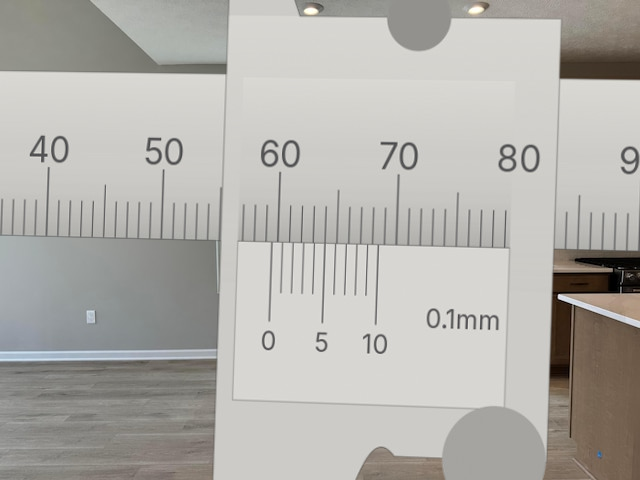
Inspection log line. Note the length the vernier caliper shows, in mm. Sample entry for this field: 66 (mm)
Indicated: 59.5 (mm)
